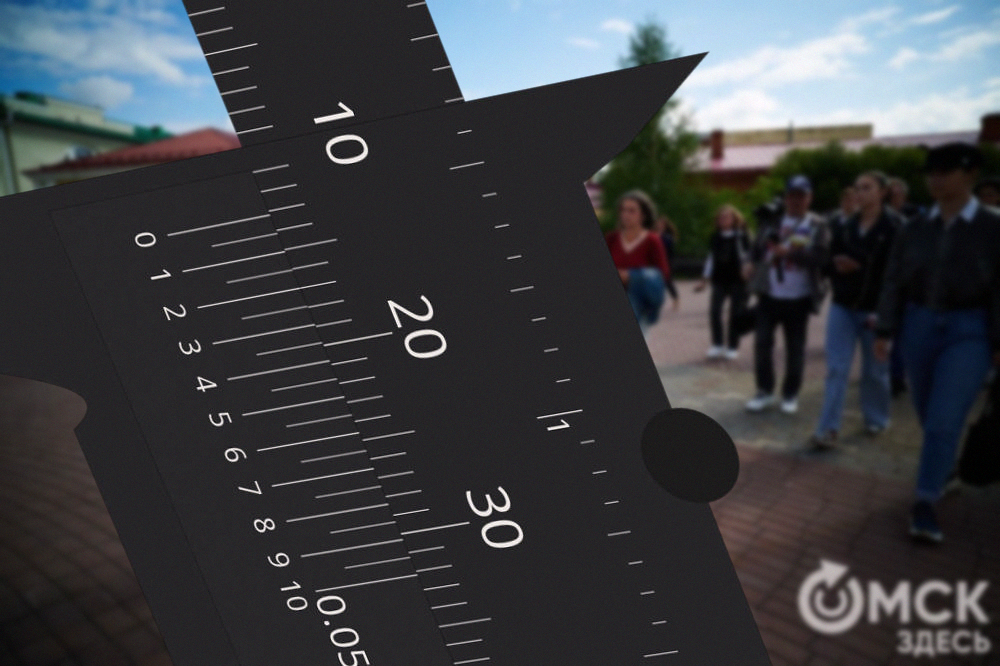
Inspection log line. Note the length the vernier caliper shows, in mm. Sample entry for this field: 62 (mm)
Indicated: 13.2 (mm)
